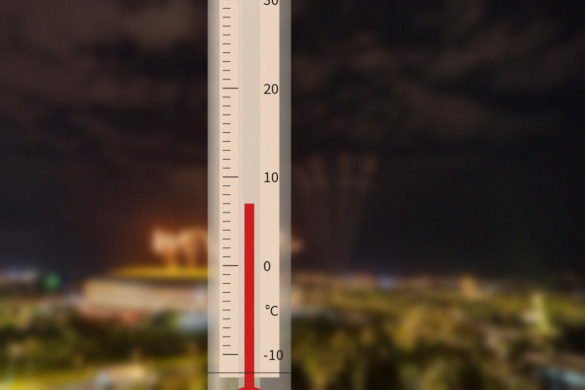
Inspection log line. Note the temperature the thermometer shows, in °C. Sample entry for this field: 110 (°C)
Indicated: 7 (°C)
